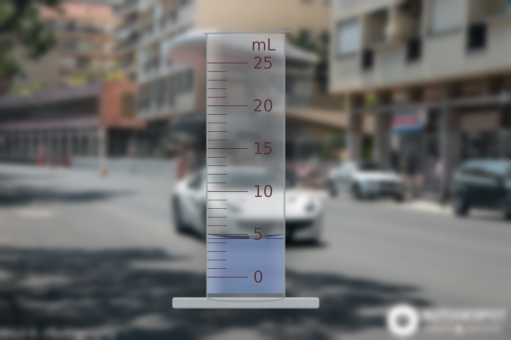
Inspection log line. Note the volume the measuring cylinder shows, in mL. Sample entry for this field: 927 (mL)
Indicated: 4.5 (mL)
